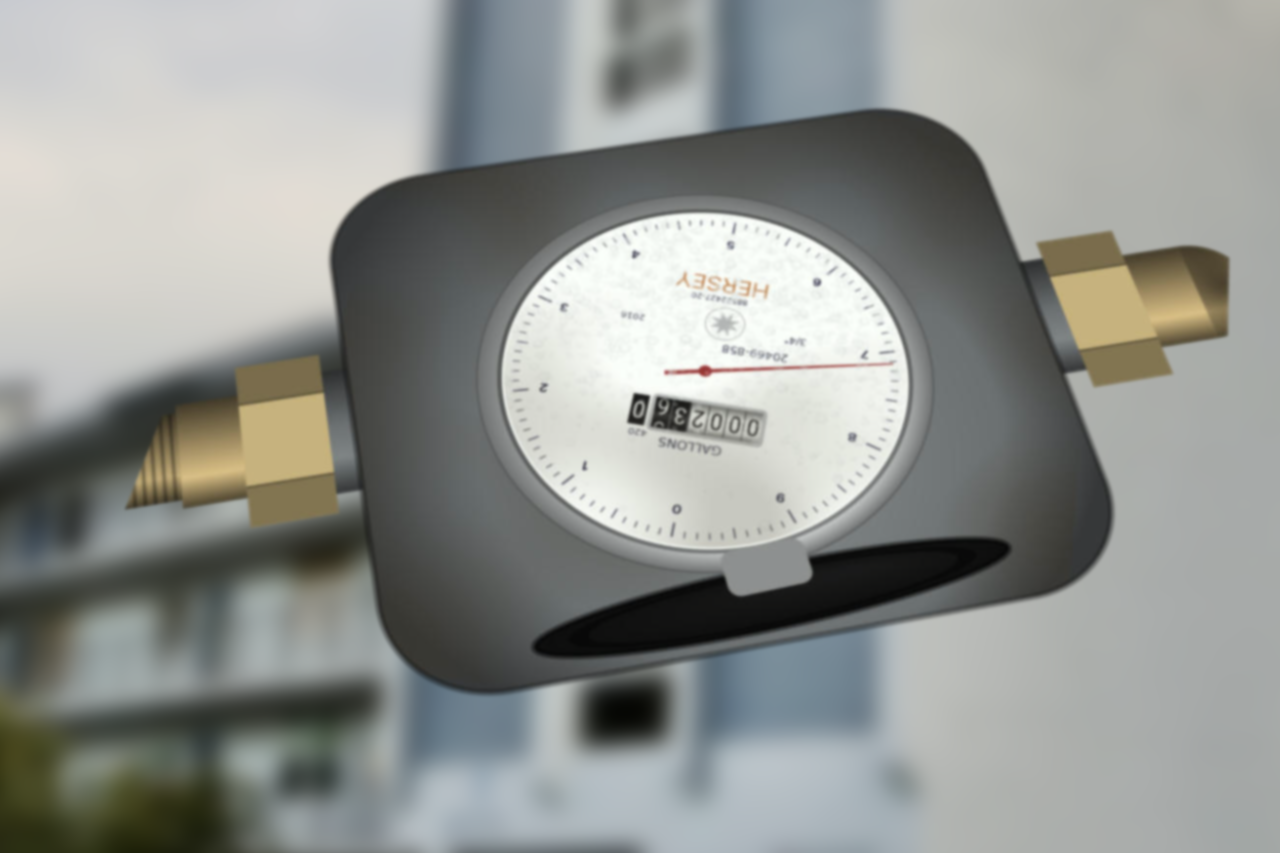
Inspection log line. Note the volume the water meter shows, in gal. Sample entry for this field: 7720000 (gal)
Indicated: 2357.1 (gal)
